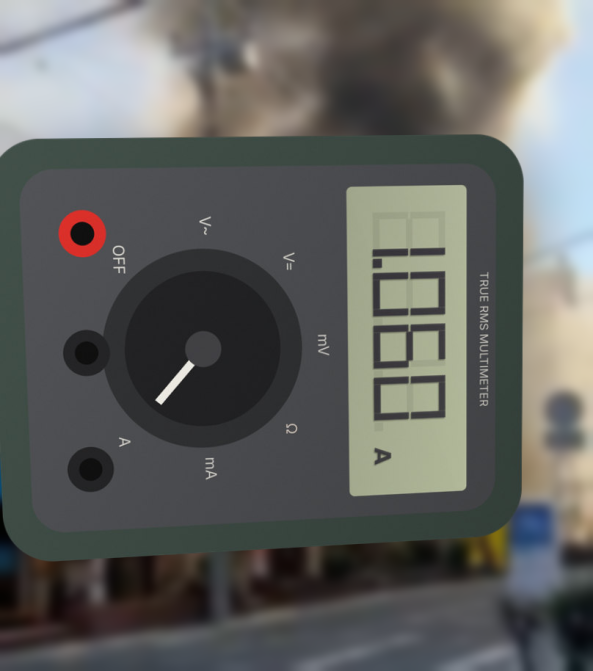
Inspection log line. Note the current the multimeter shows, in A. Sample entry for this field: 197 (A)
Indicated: 1.060 (A)
